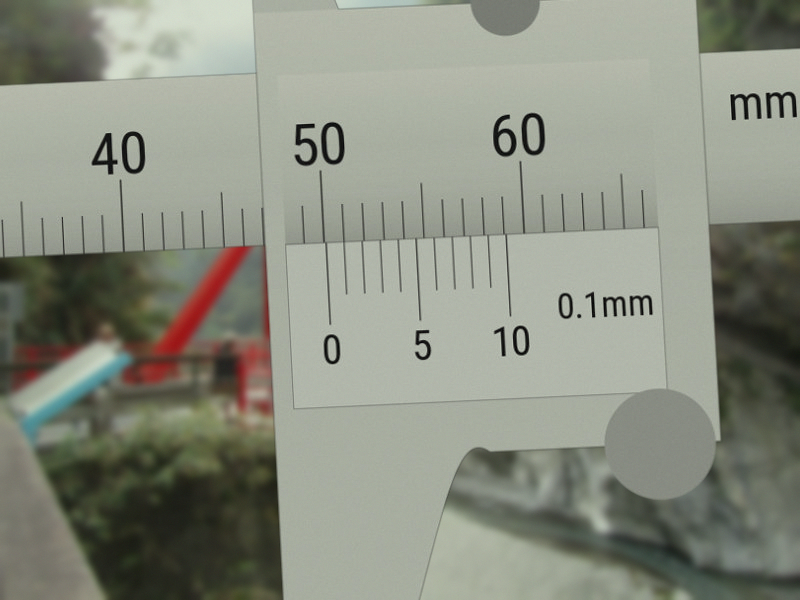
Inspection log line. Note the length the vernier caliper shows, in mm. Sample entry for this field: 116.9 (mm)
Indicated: 50.1 (mm)
